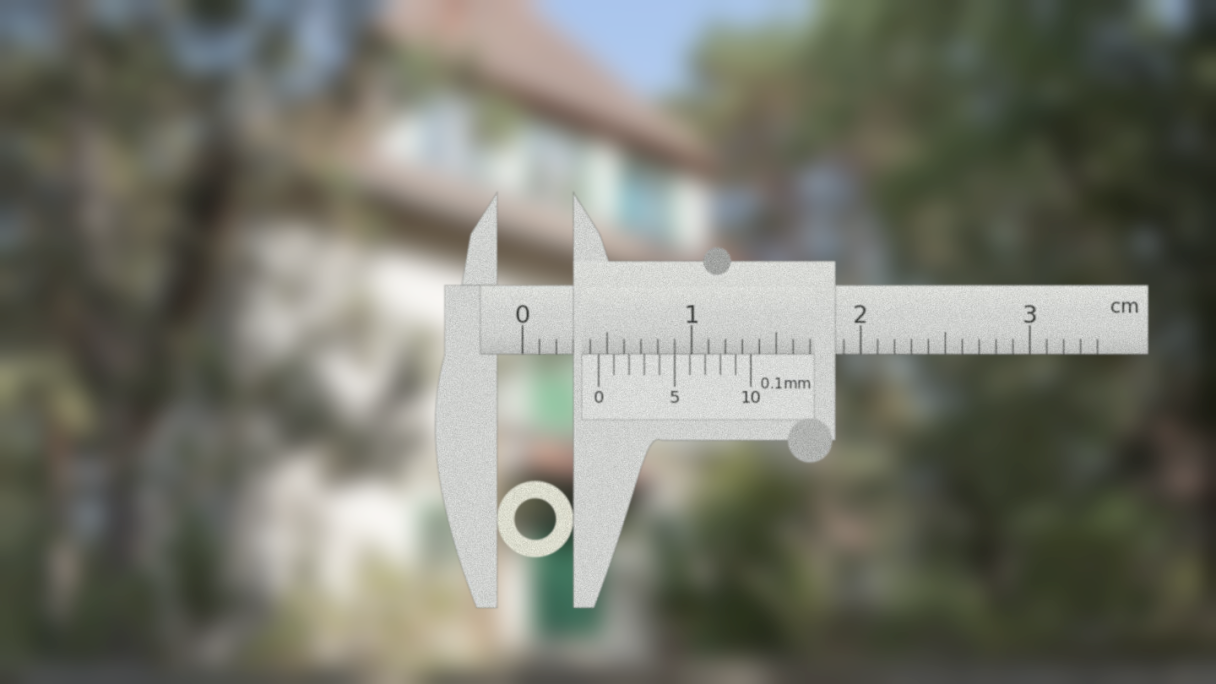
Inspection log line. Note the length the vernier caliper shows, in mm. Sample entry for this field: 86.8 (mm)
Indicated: 4.5 (mm)
